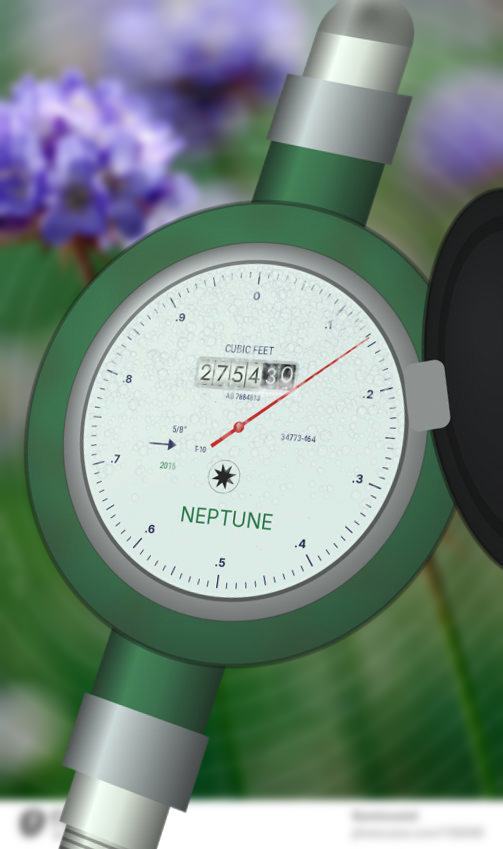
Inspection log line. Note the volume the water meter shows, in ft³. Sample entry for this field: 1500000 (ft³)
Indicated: 275430.14 (ft³)
